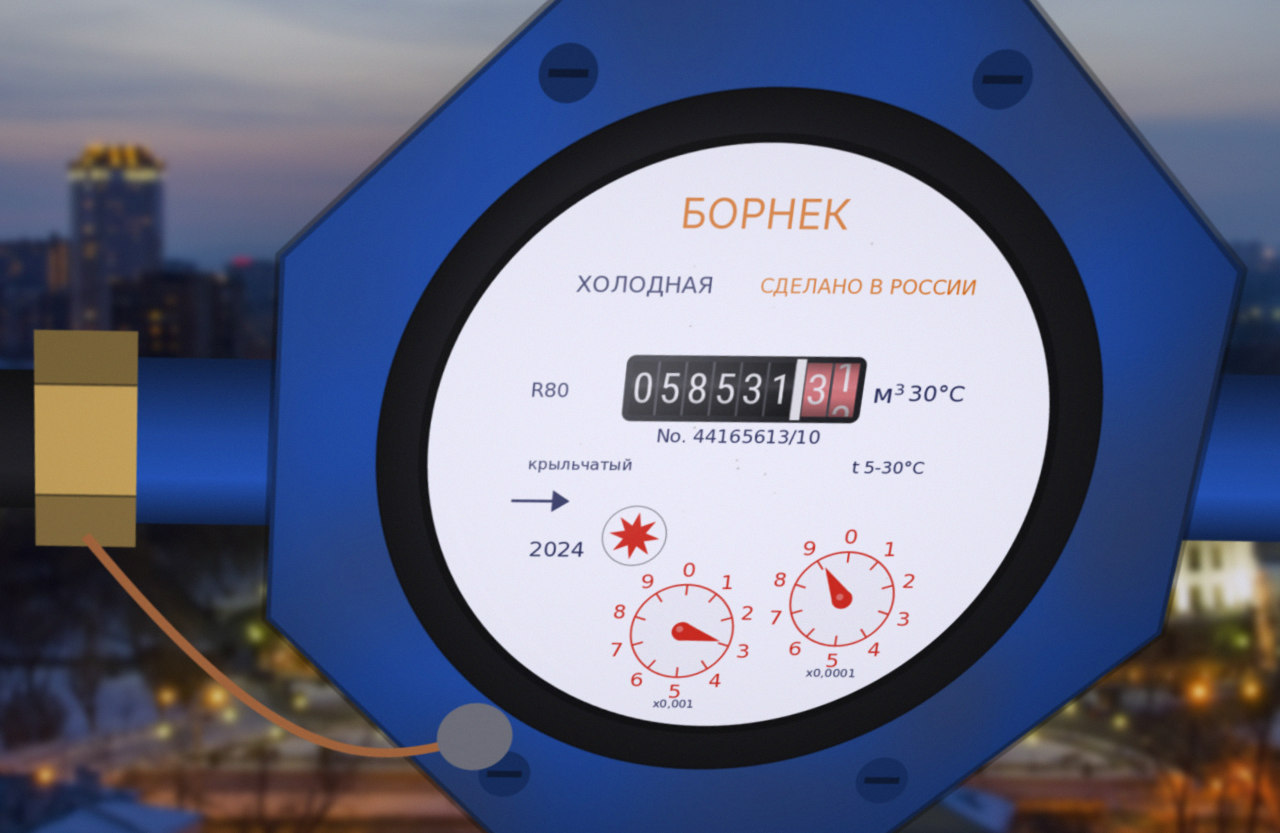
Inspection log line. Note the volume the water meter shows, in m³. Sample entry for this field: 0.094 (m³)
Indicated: 58531.3129 (m³)
